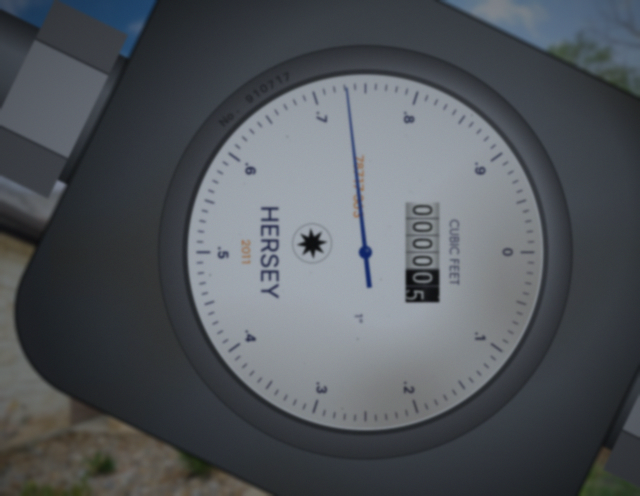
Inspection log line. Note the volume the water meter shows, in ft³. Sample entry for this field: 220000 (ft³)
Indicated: 4.73 (ft³)
